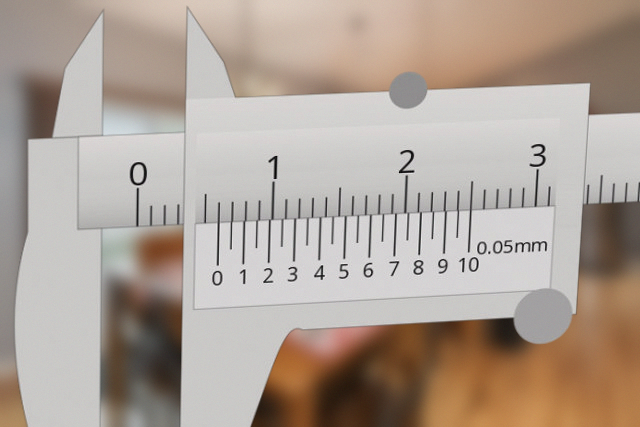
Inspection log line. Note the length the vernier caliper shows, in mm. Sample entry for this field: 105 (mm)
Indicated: 6.0 (mm)
